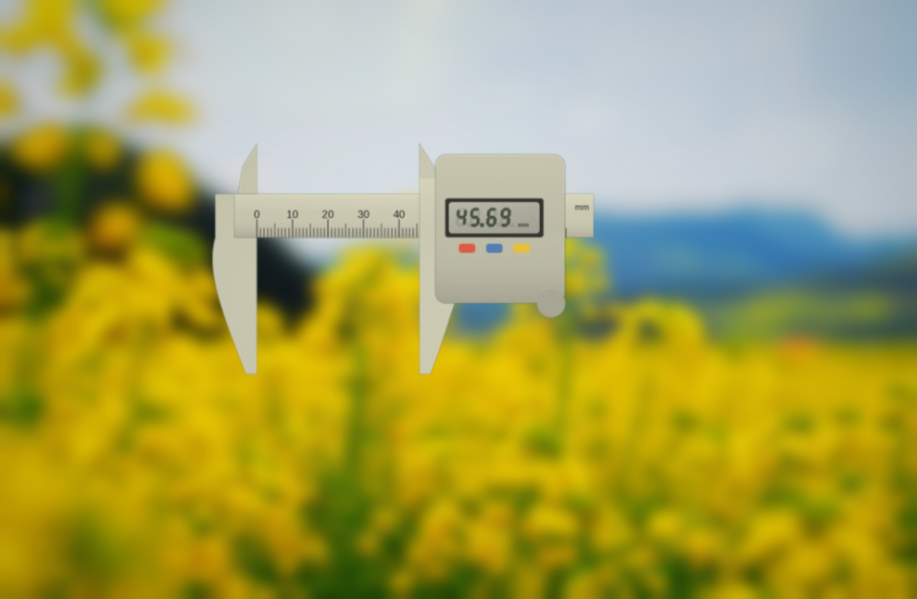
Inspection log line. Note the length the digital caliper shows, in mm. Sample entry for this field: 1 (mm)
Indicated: 45.69 (mm)
